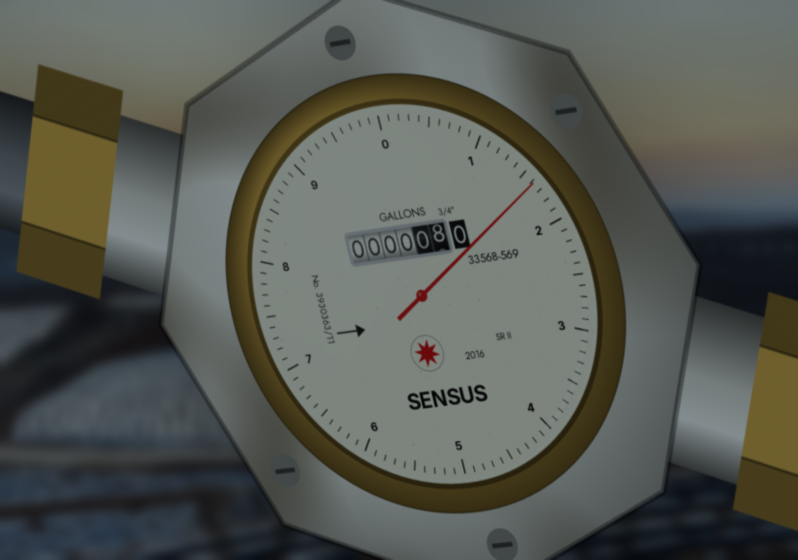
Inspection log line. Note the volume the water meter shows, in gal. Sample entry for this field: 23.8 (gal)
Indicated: 81.6 (gal)
